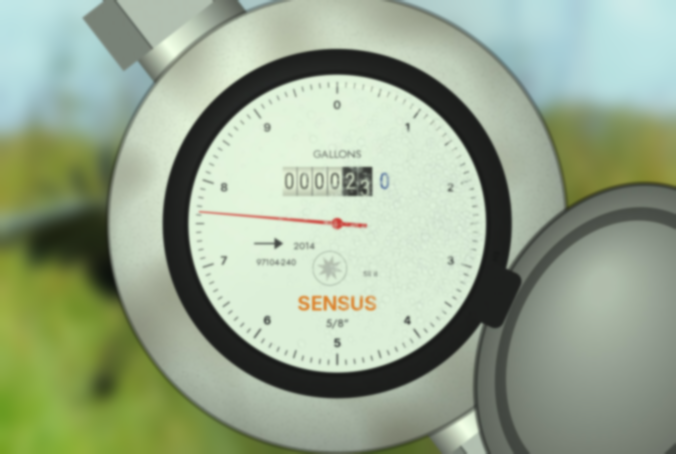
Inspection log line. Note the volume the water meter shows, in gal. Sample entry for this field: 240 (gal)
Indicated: 227.6 (gal)
